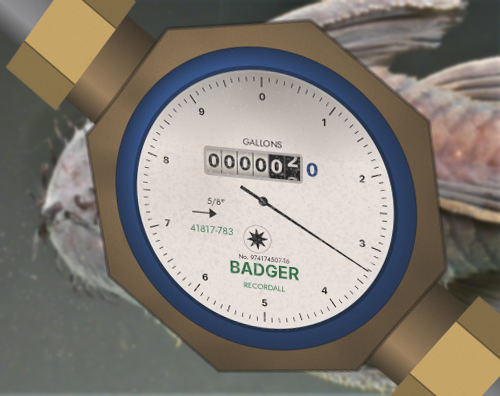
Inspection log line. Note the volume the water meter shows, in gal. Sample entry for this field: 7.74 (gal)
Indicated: 23.3 (gal)
